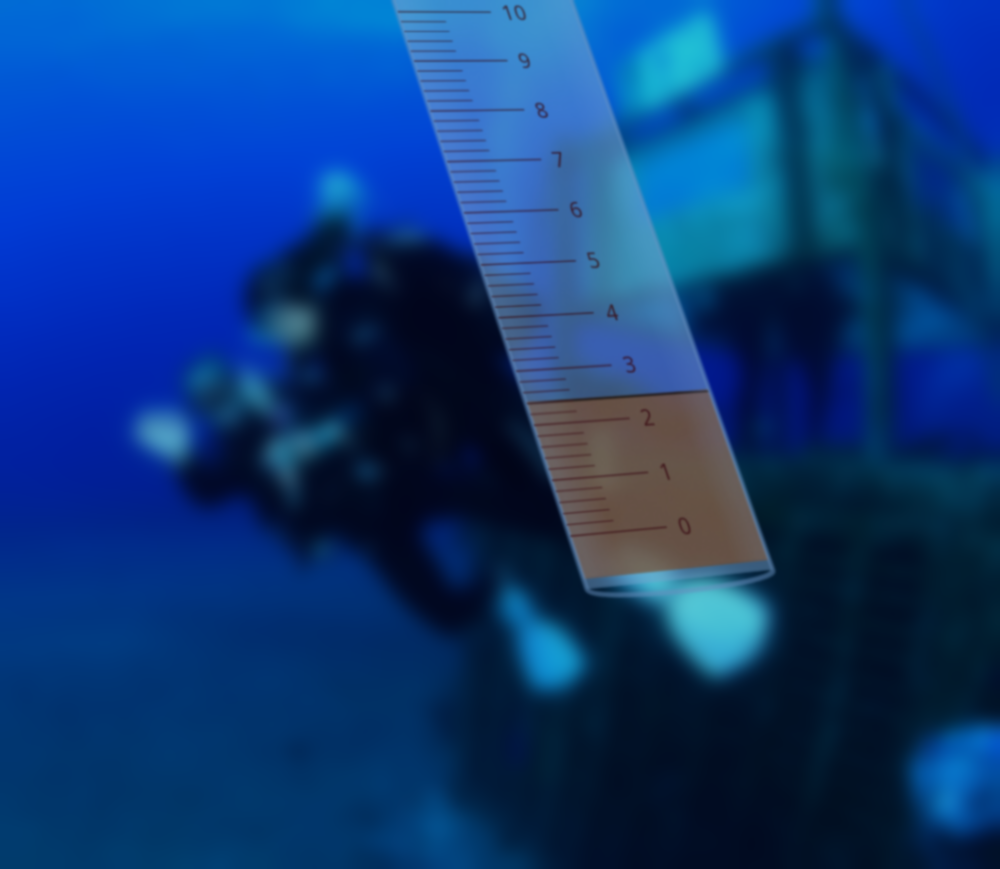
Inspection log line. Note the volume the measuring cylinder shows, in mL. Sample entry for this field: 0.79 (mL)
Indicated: 2.4 (mL)
